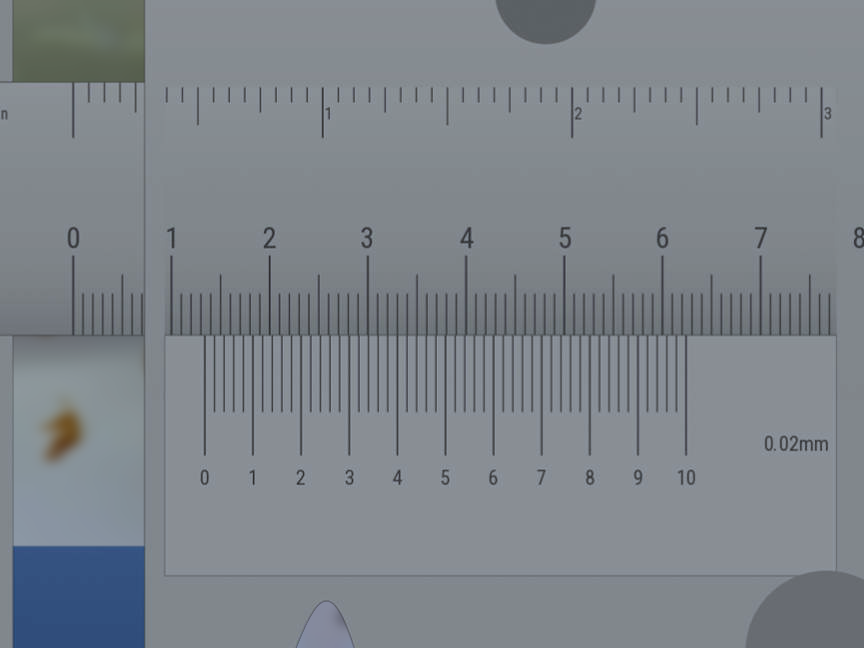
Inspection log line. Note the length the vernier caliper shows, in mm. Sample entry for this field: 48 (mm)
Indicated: 13.4 (mm)
